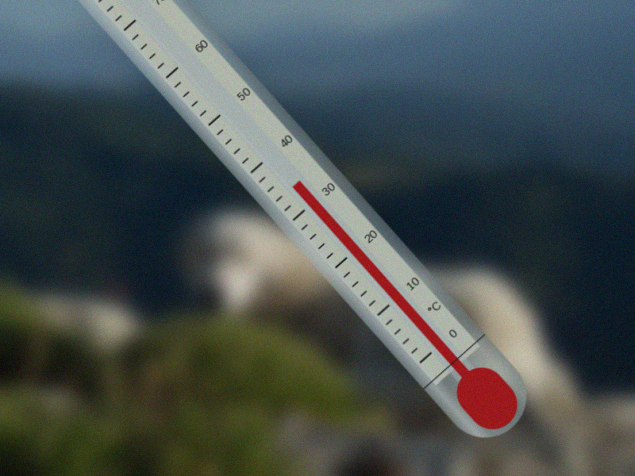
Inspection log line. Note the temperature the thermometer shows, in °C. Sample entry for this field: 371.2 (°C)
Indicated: 34 (°C)
